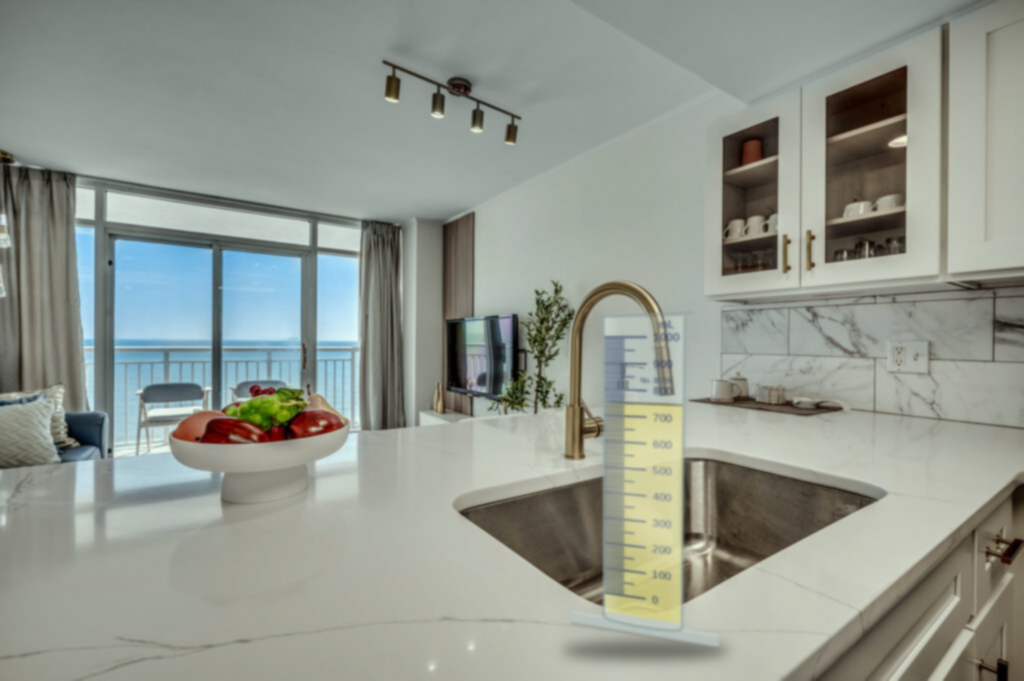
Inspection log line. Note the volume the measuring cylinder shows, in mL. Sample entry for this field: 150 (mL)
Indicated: 750 (mL)
